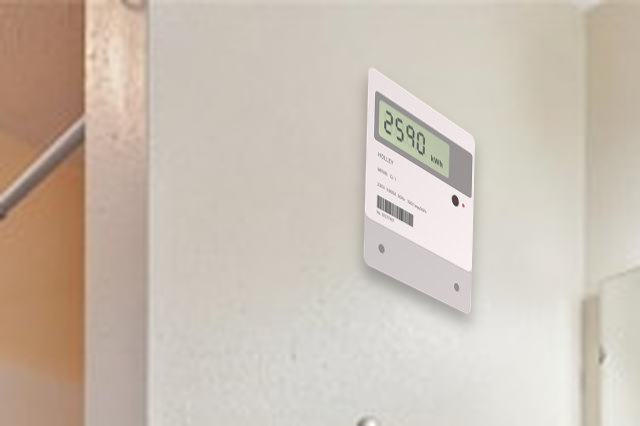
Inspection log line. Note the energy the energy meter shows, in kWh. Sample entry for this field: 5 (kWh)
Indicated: 2590 (kWh)
